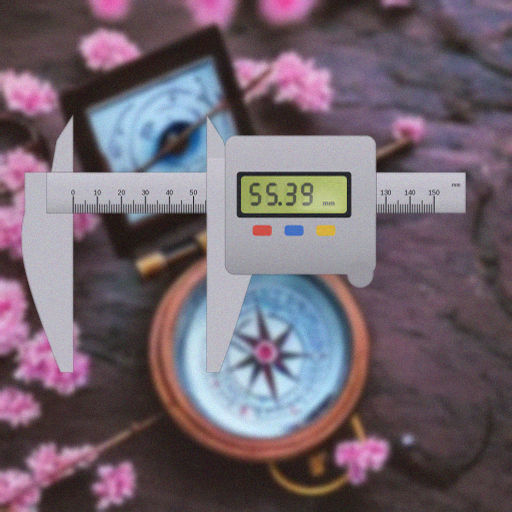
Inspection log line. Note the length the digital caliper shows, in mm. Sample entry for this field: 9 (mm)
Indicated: 55.39 (mm)
